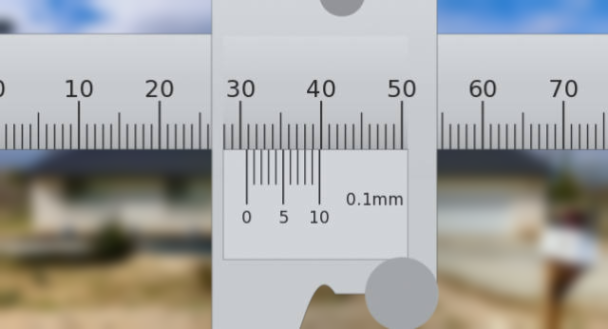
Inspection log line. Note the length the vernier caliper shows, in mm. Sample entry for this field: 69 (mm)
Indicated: 30.8 (mm)
